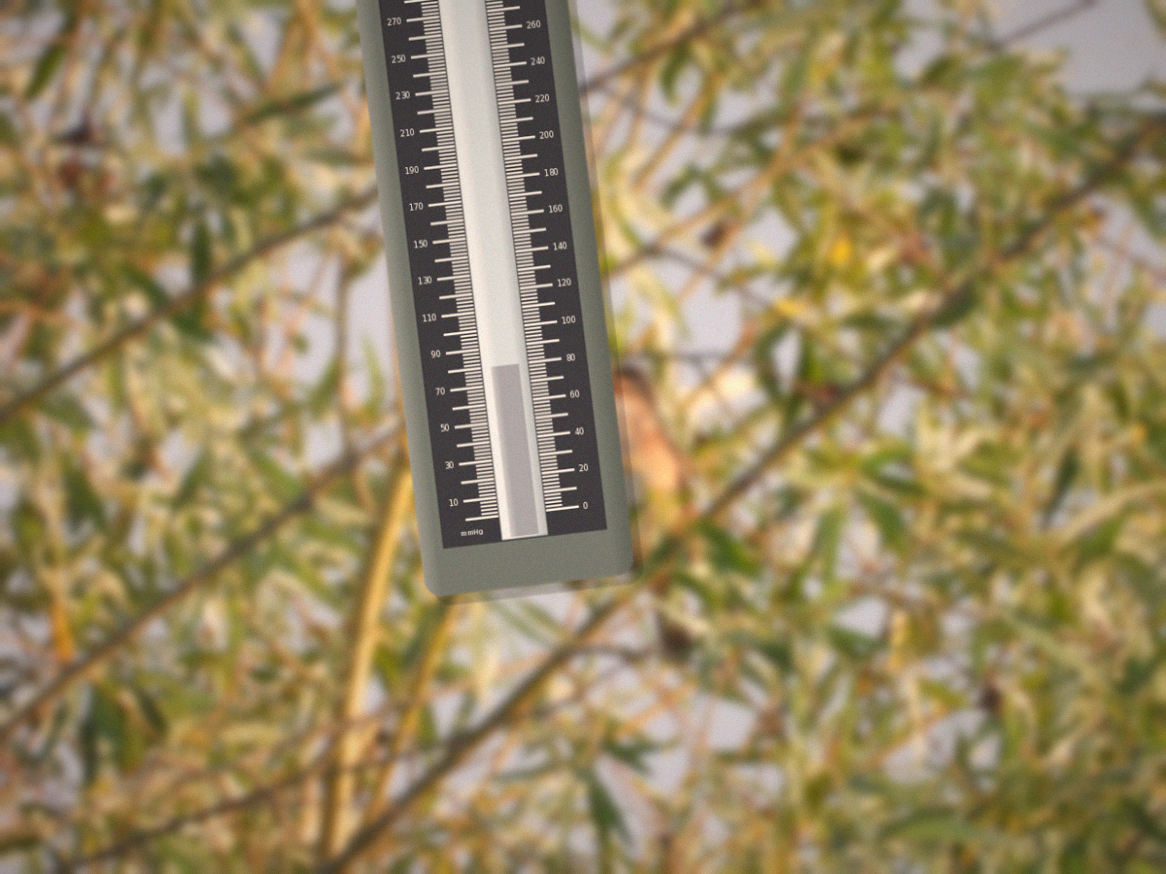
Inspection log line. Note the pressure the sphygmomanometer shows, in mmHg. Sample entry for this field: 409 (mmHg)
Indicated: 80 (mmHg)
